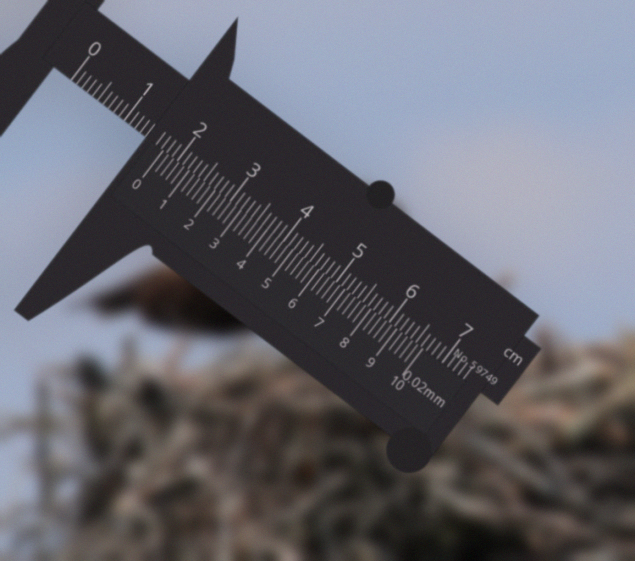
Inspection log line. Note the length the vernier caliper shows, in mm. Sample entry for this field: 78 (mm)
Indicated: 17.4 (mm)
